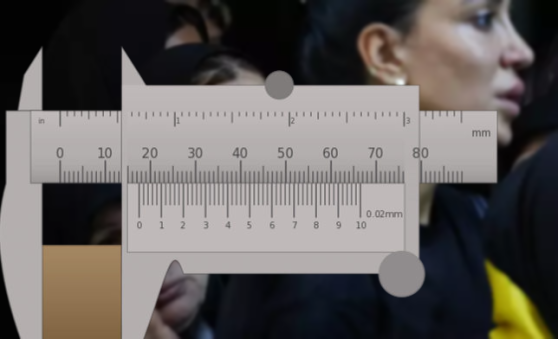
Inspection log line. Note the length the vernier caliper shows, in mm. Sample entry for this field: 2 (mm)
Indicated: 17.5 (mm)
